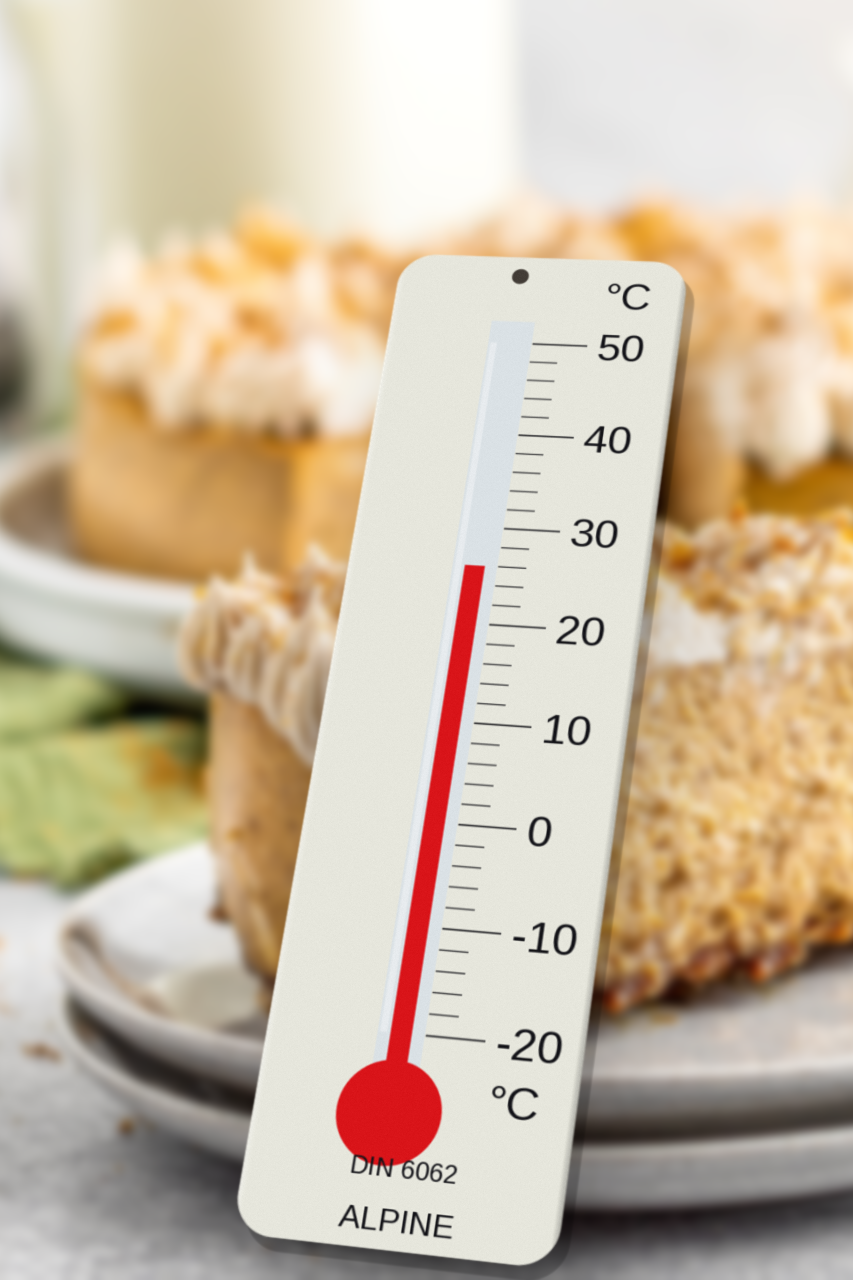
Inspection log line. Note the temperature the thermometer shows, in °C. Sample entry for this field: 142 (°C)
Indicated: 26 (°C)
